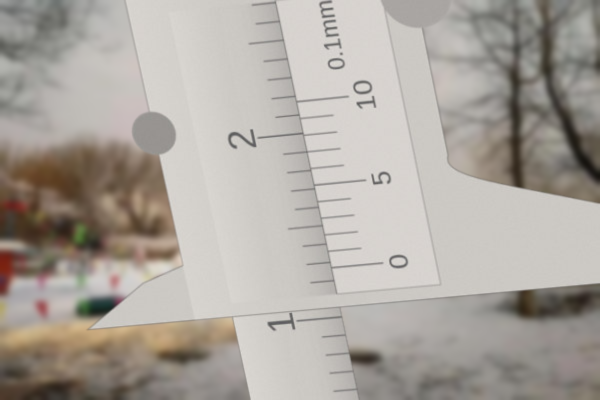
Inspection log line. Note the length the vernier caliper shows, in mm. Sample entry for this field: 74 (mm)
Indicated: 12.7 (mm)
